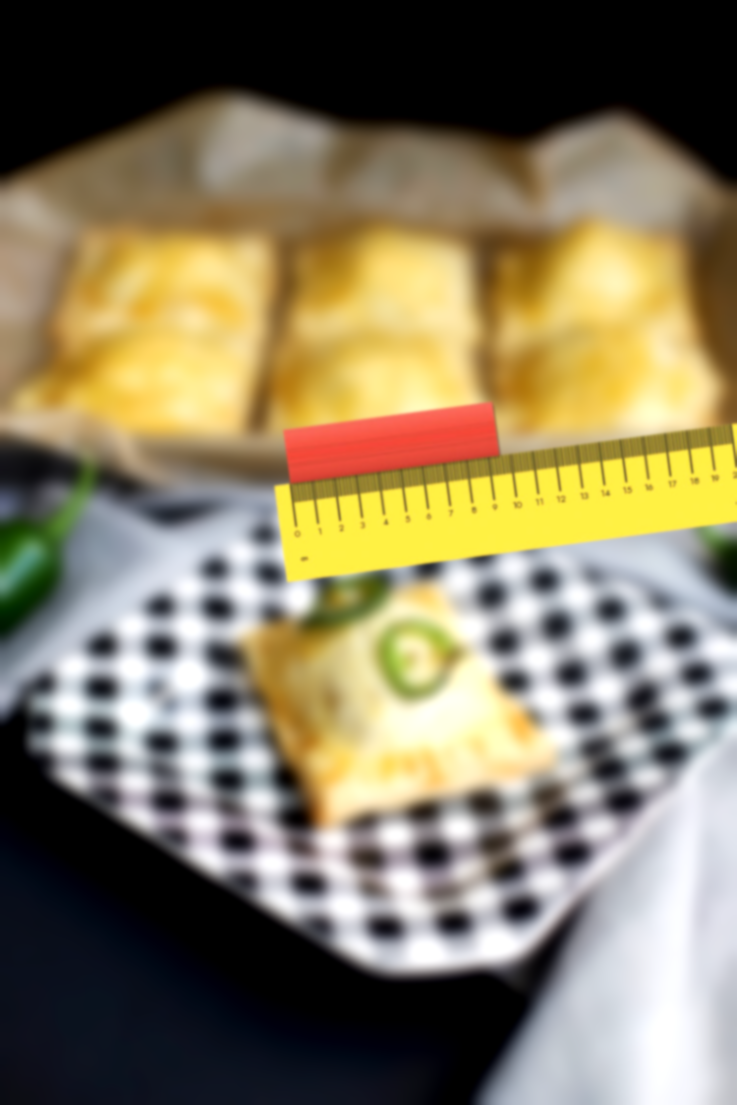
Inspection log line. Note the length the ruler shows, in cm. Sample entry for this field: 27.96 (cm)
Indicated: 9.5 (cm)
